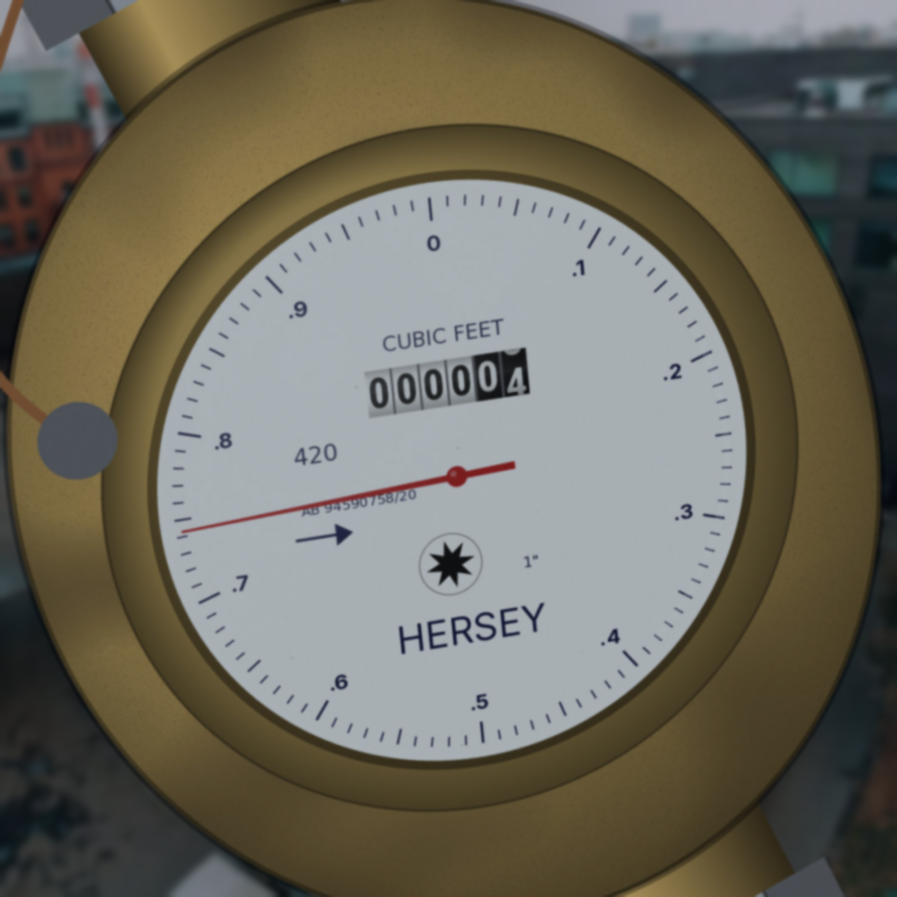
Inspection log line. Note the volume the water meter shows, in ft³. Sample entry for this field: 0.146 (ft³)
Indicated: 3.74 (ft³)
